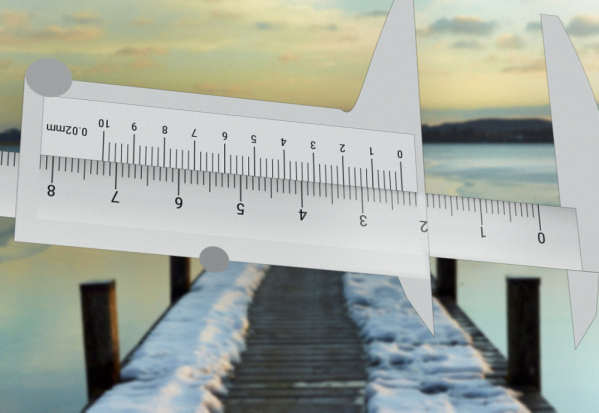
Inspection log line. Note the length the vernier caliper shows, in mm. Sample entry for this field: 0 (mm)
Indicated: 23.2 (mm)
